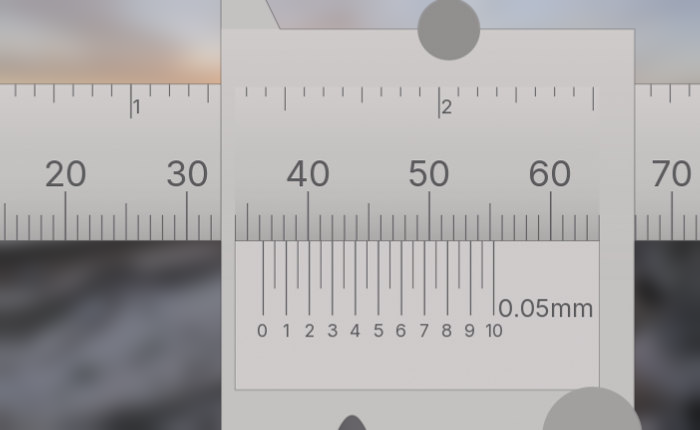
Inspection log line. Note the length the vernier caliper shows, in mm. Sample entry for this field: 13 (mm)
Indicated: 36.3 (mm)
